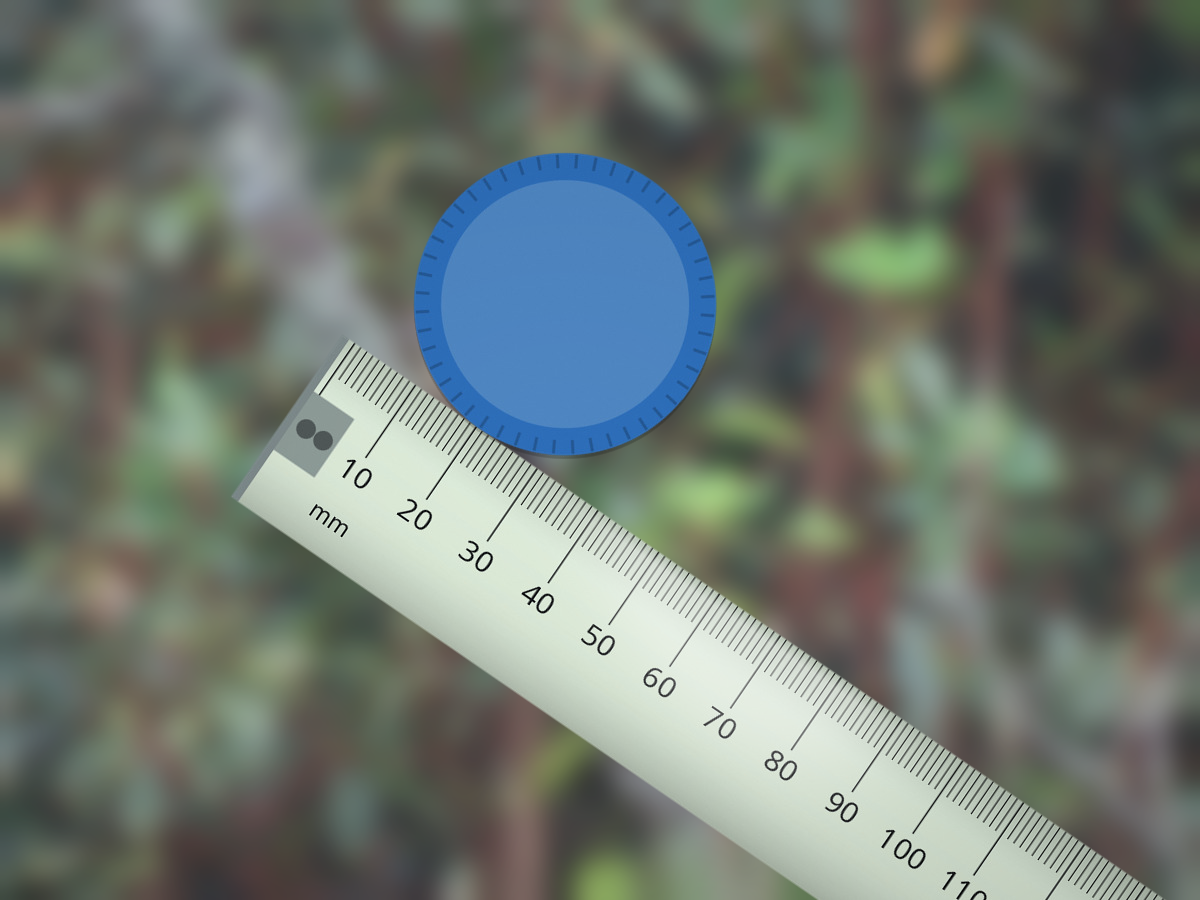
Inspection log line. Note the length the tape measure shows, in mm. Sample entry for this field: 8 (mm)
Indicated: 41 (mm)
